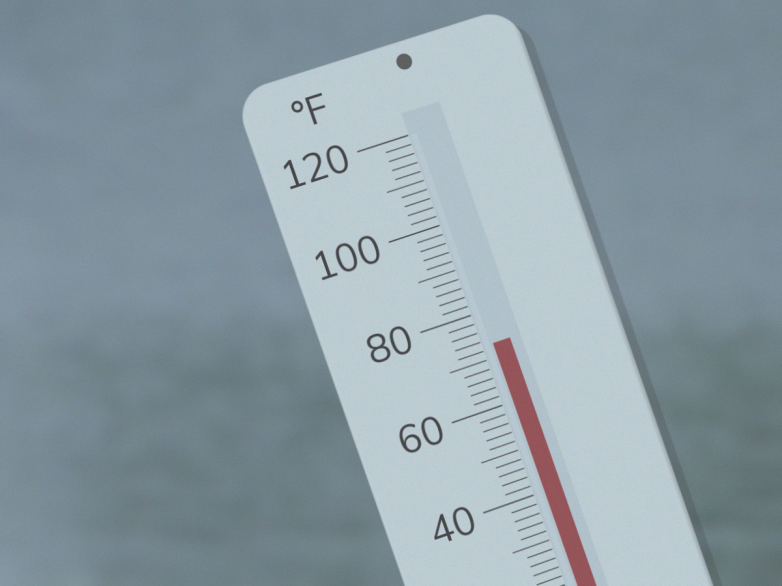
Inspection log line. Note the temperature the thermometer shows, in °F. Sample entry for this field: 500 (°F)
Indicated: 73 (°F)
